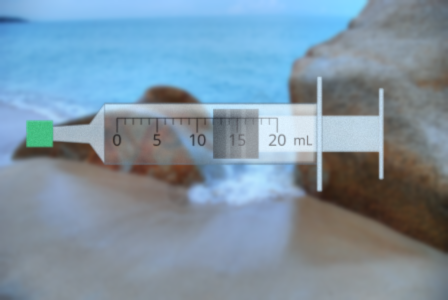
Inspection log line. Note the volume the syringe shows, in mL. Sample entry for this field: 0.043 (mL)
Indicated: 12 (mL)
